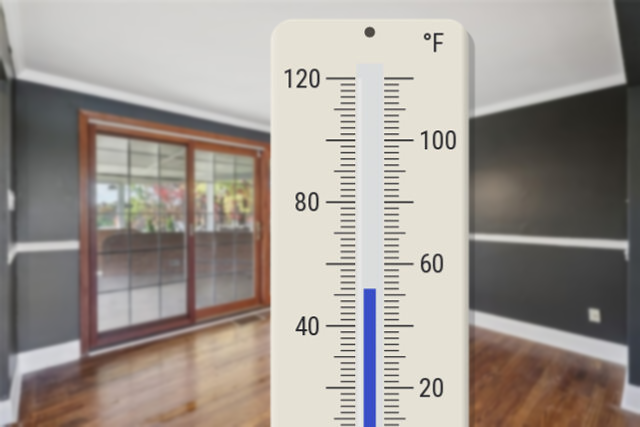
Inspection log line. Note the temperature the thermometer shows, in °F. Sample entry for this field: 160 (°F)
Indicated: 52 (°F)
